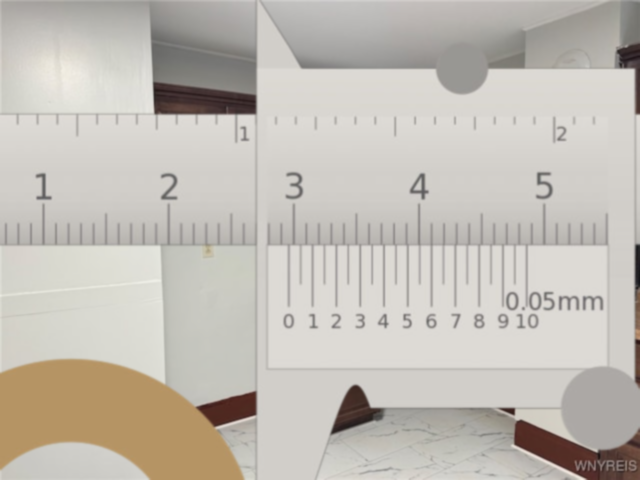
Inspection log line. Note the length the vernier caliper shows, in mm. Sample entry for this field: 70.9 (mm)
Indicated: 29.6 (mm)
